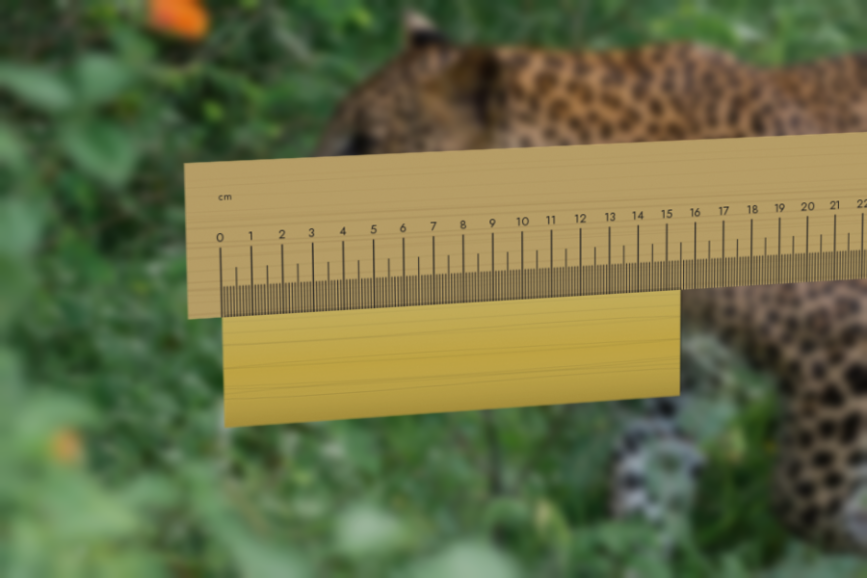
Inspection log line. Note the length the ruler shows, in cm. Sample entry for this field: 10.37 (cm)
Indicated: 15.5 (cm)
